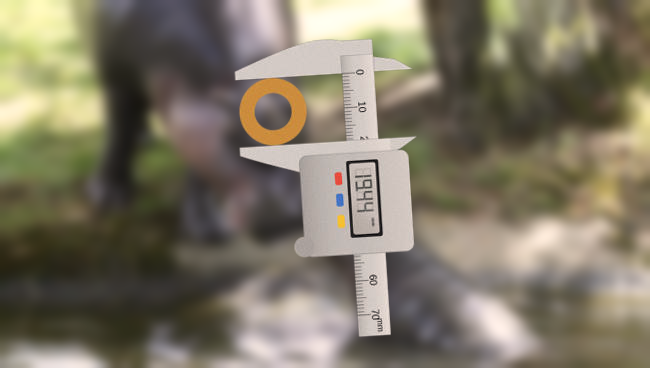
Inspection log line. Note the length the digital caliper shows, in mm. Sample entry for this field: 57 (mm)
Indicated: 19.44 (mm)
